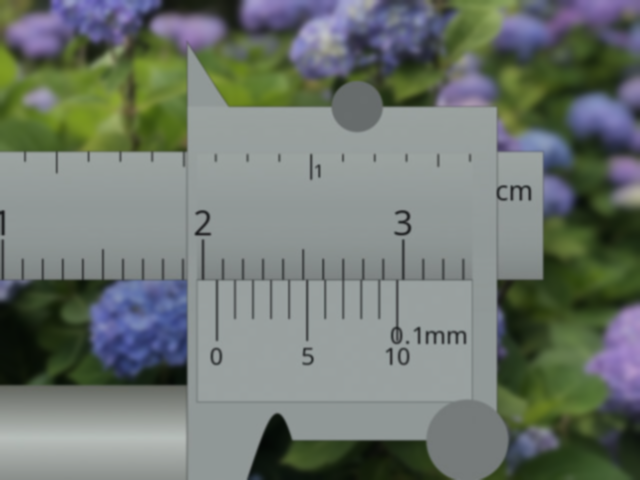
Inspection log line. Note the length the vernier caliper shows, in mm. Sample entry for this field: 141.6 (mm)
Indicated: 20.7 (mm)
